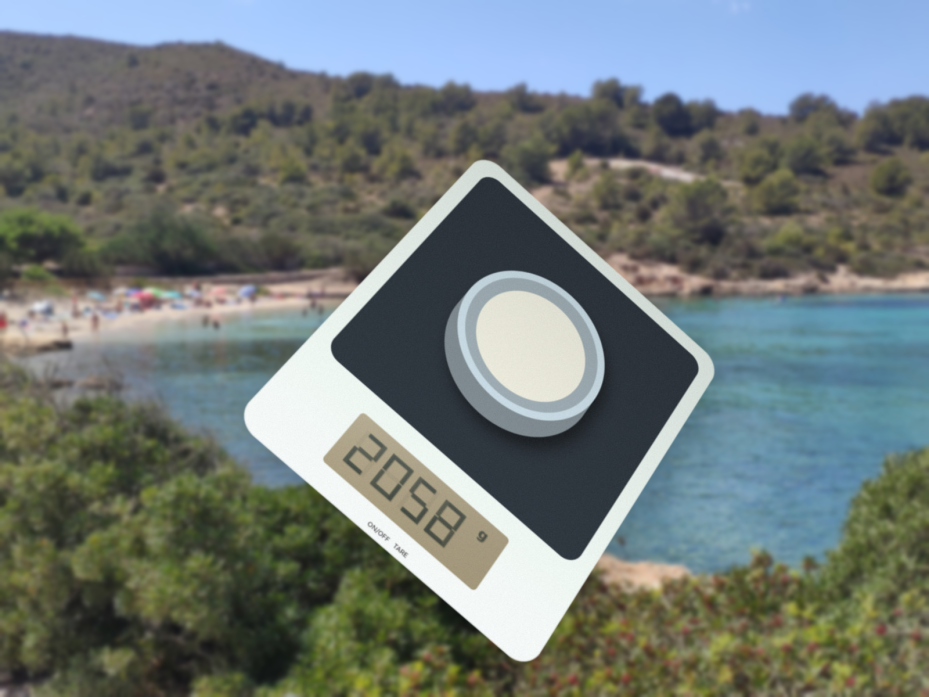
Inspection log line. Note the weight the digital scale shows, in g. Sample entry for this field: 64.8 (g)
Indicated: 2058 (g)
